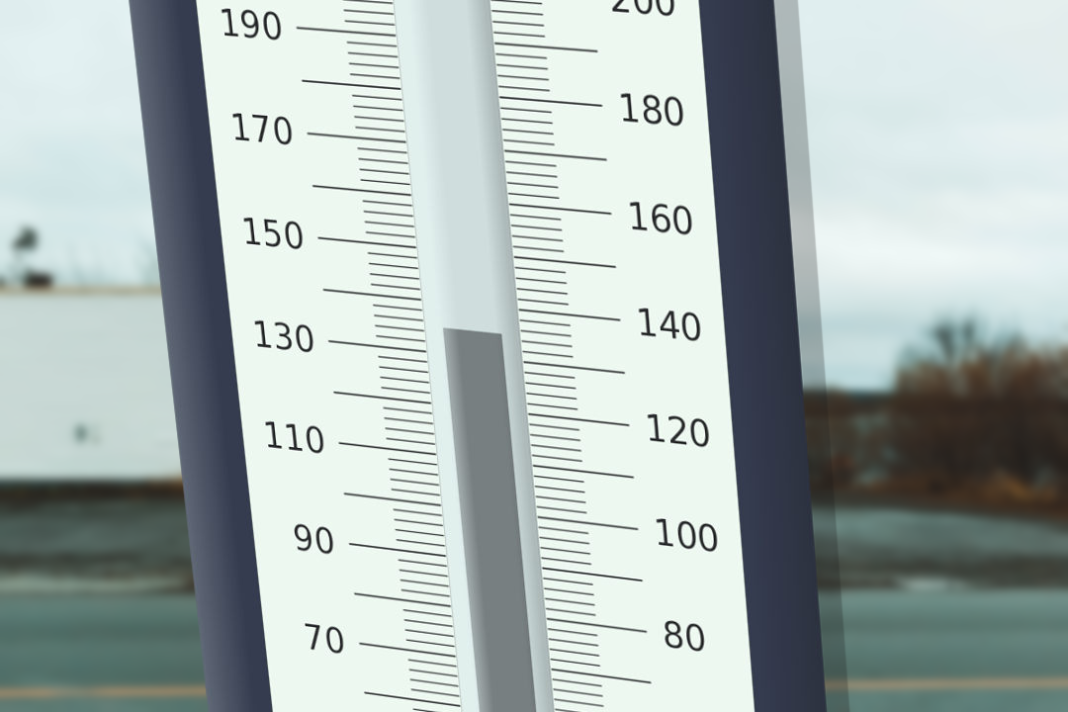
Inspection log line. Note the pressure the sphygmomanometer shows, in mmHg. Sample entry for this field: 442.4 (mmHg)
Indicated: 135 (mmHg)
